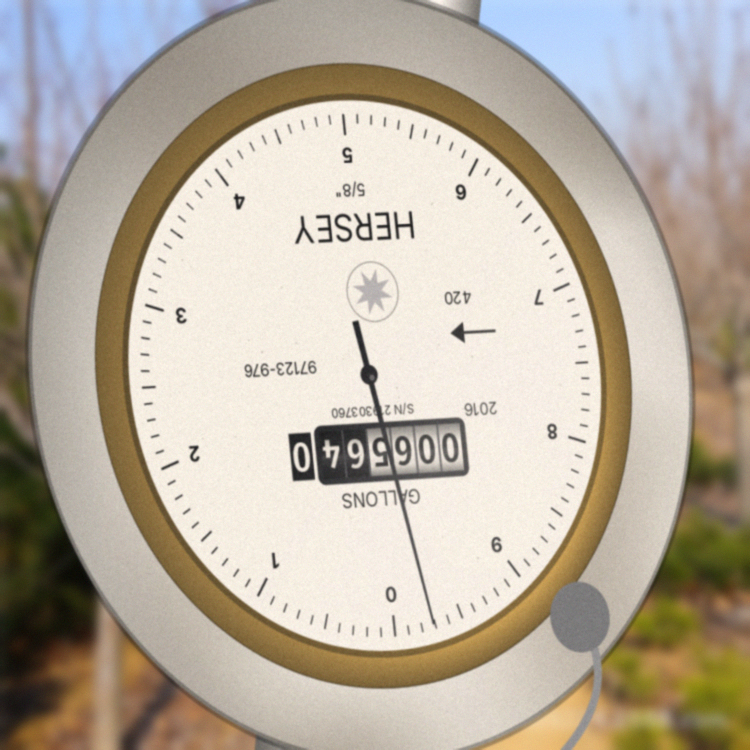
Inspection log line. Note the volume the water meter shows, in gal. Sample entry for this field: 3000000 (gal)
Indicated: 65639.7 (gal)
